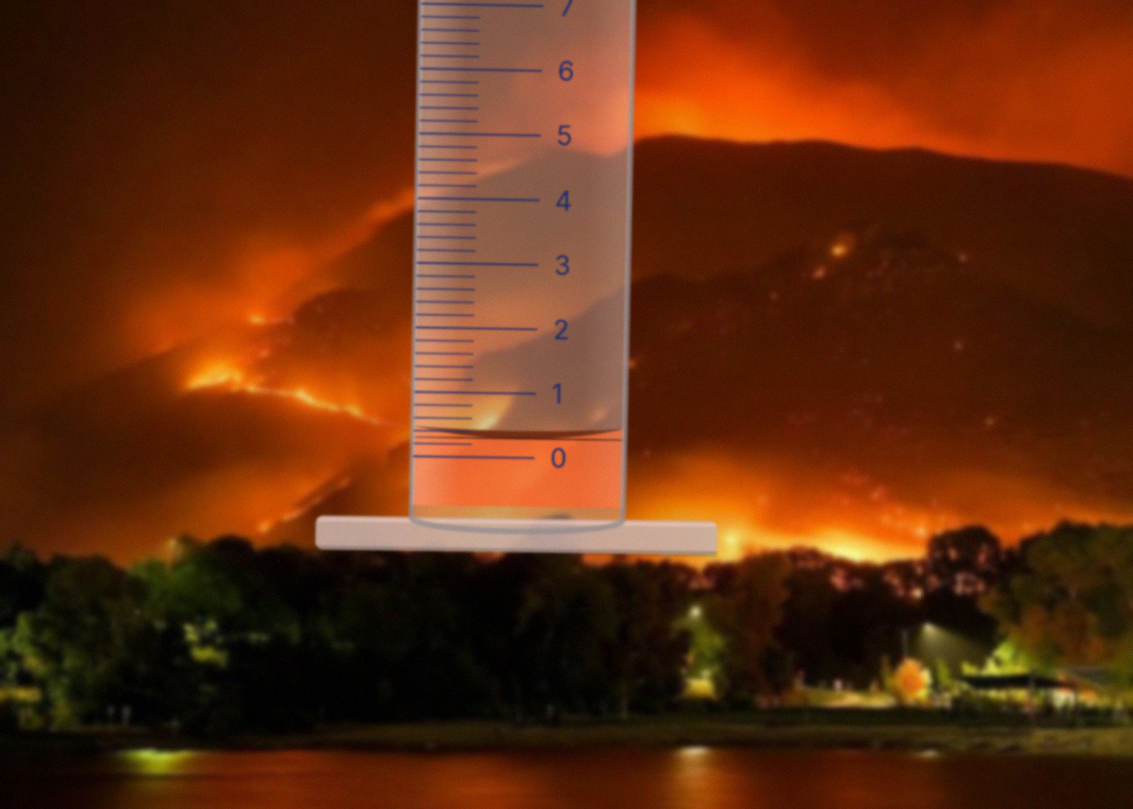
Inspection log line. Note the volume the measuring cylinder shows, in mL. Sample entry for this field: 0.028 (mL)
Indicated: 0.3 (mL)
